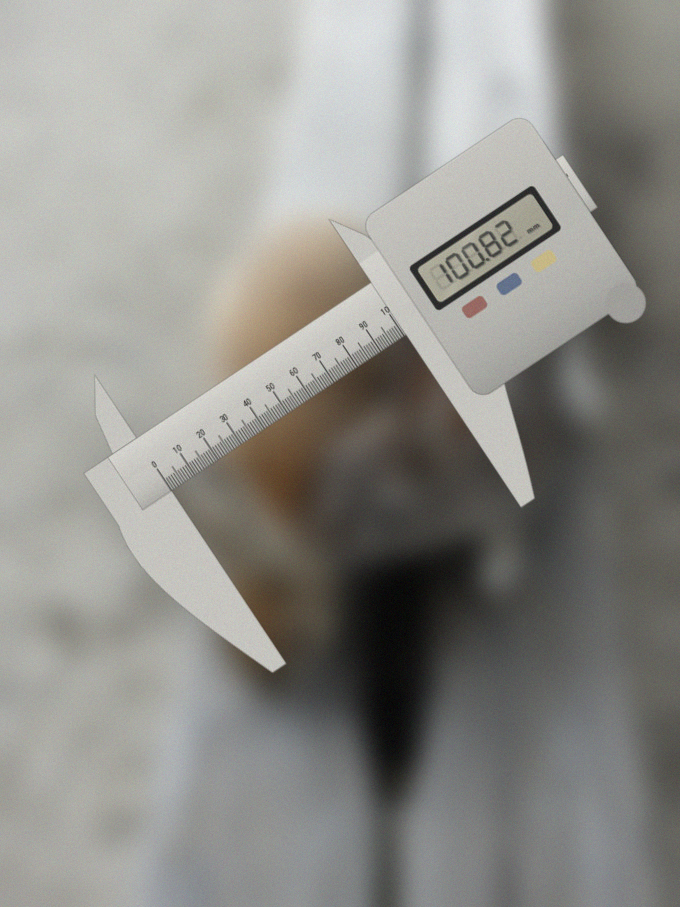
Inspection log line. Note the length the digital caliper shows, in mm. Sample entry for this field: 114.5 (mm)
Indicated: 100.82 (mm)
